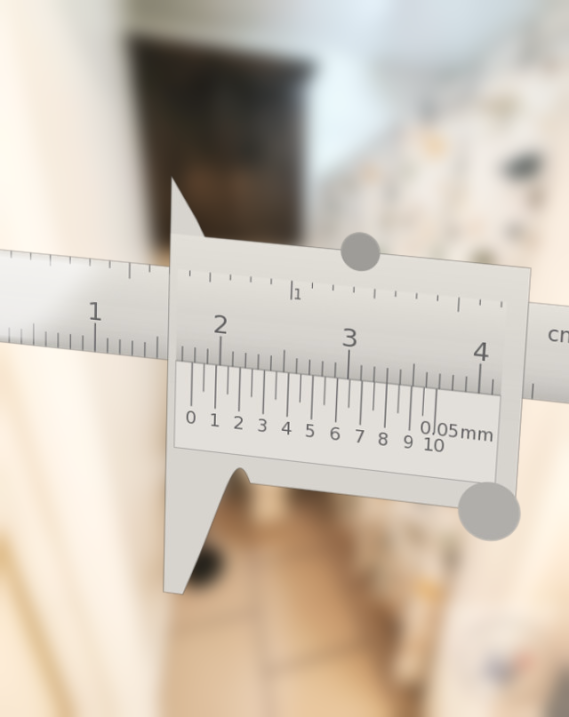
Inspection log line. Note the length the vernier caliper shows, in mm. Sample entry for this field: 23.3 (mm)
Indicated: 17.8 (mm)
